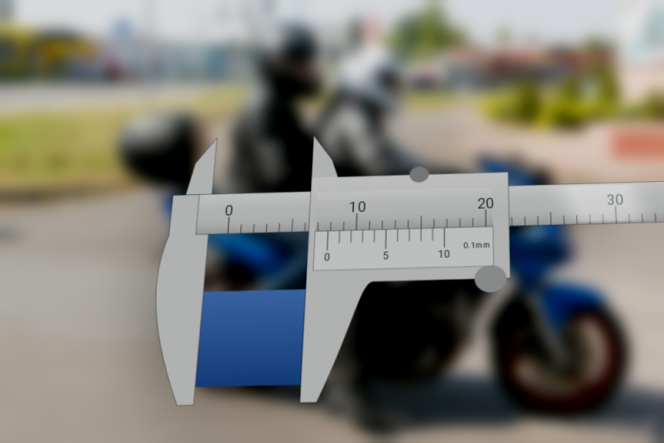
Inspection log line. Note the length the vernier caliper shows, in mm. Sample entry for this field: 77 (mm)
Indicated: 7.8 (mm)
